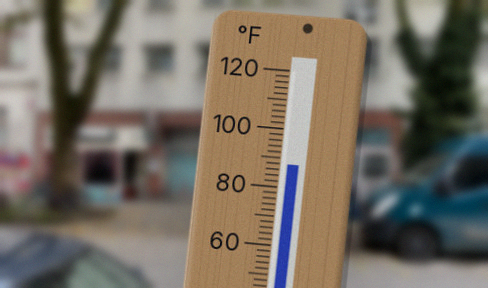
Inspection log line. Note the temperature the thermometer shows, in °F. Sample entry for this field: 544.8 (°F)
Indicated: 88 (°F)
